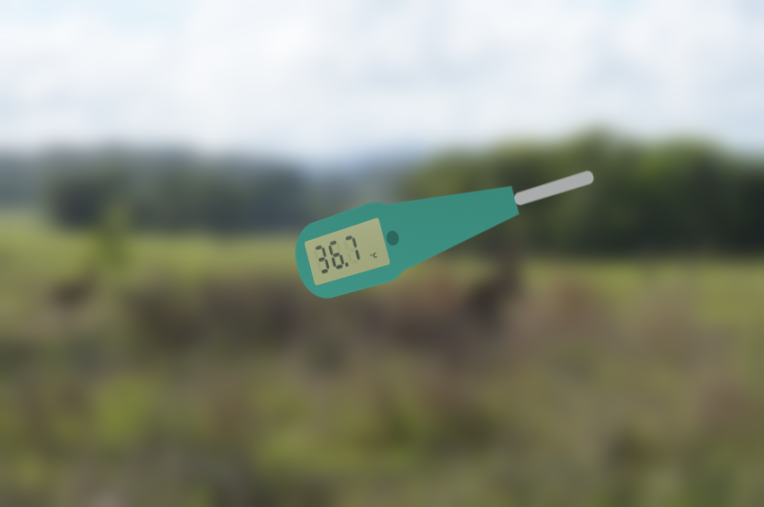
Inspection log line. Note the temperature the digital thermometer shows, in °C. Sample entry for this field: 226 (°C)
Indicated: 36.7 (°C)
